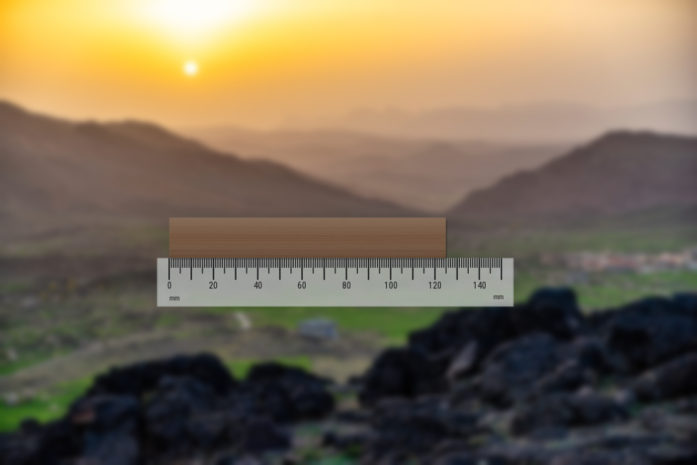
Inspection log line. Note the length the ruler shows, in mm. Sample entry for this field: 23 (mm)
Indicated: 125 (mm)
